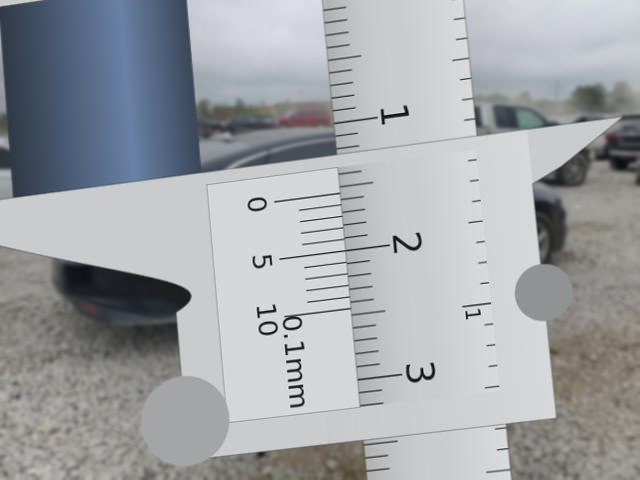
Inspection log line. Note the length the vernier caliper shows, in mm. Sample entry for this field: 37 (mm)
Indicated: 15.5 (mm)
